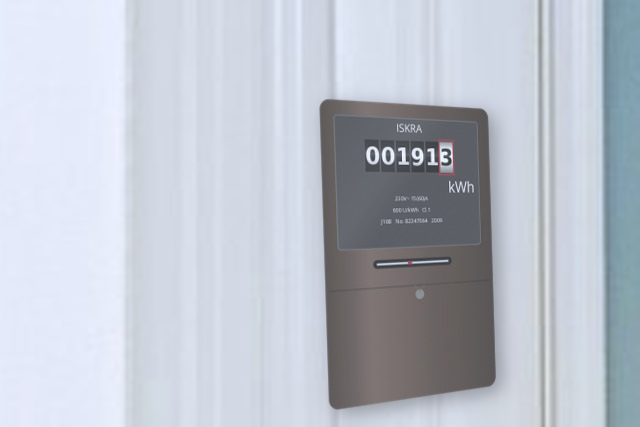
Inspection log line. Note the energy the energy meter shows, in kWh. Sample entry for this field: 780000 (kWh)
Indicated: 191.3 (kWh)
